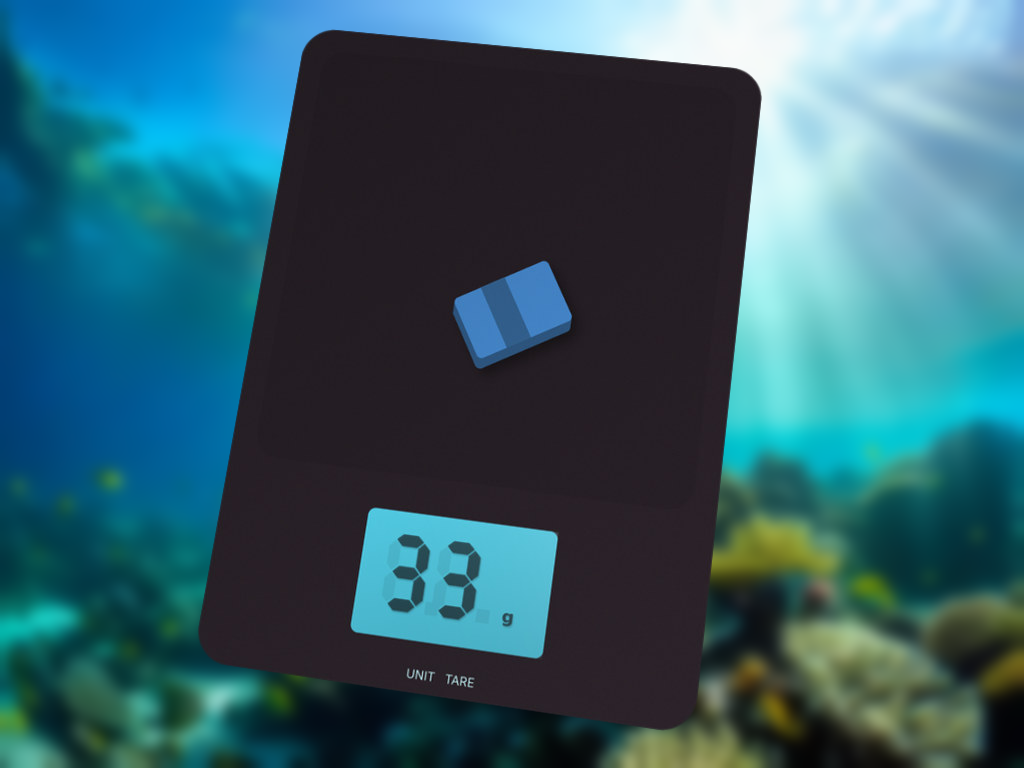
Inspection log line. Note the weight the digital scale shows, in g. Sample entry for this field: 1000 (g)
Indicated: 33 (g)
